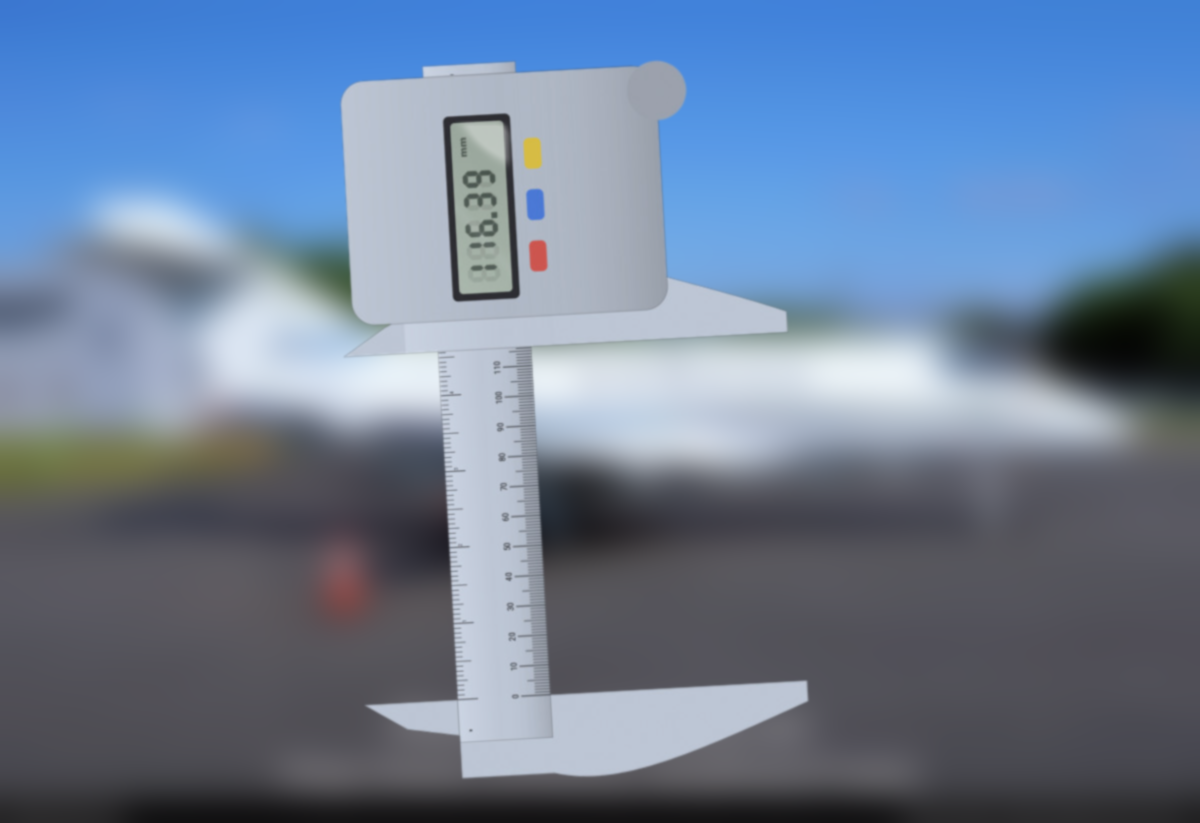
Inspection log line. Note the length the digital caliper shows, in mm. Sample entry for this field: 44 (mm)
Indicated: 116.39 (mm)
